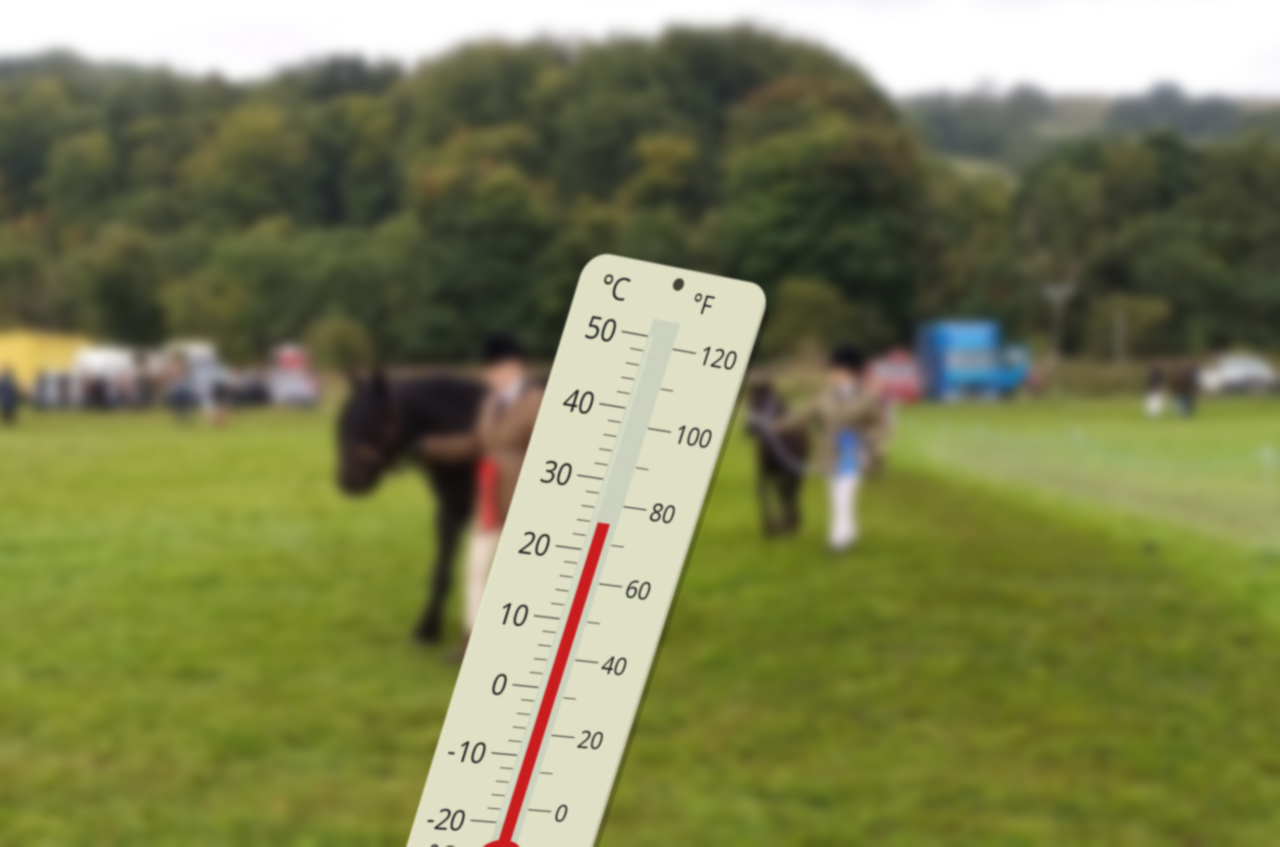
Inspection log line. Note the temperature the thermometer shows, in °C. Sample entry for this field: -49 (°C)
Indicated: 24 (°C)
